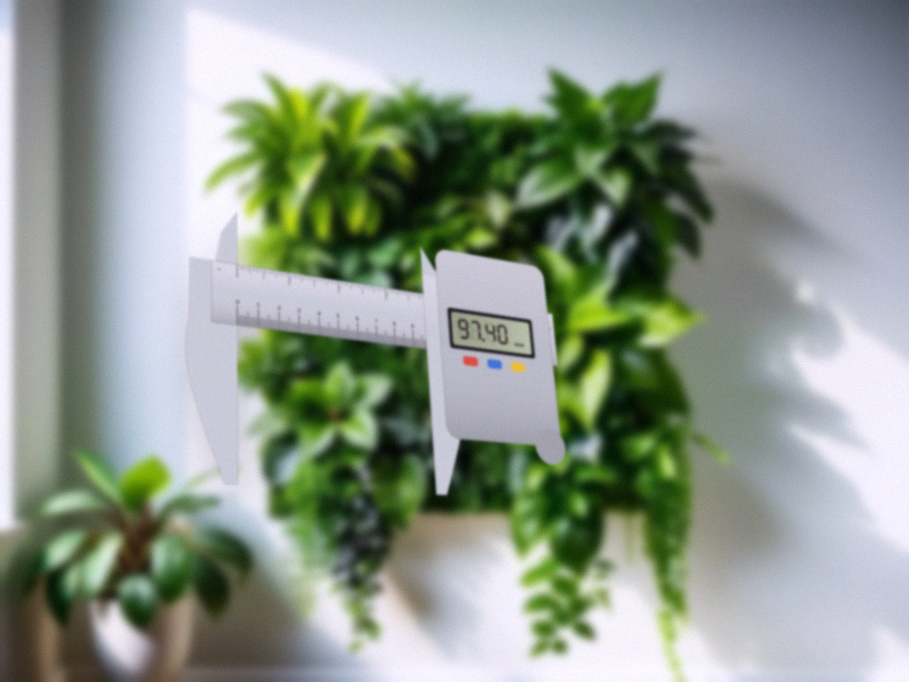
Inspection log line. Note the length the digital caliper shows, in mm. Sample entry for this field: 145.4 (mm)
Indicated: 97.40 (mm)
